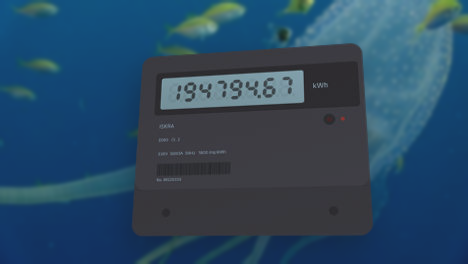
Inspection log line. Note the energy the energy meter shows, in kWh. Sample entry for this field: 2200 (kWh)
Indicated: 194794.67 (kWh)
